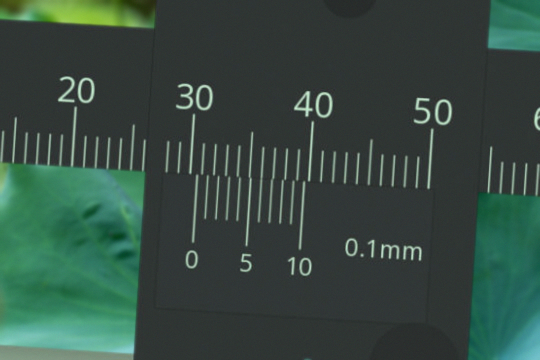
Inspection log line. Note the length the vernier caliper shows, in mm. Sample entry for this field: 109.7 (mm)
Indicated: 30.6 (mm)
